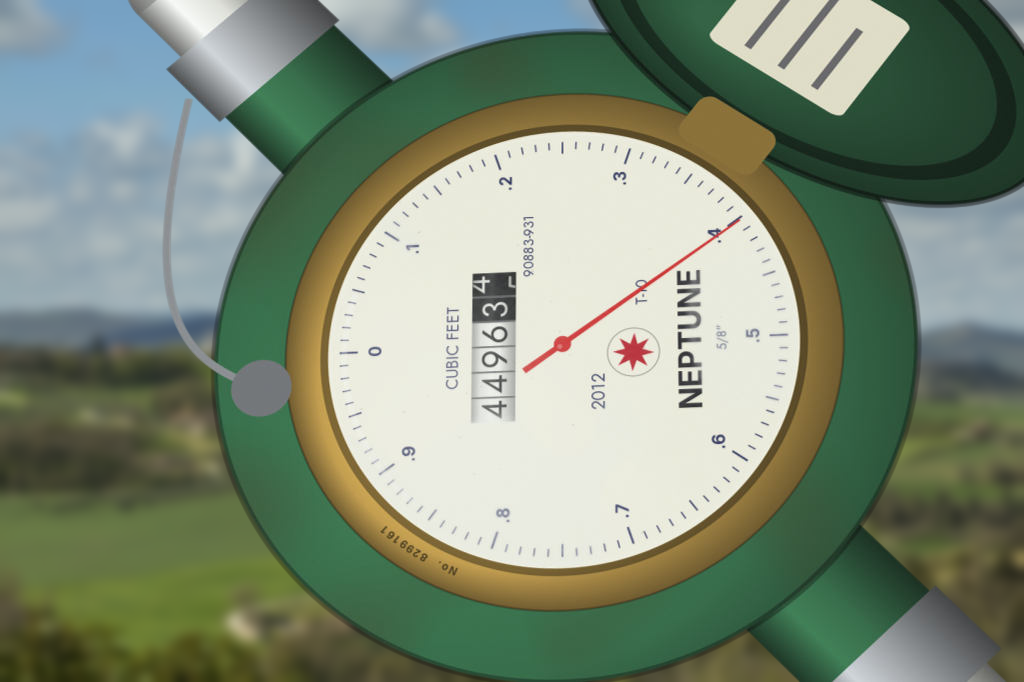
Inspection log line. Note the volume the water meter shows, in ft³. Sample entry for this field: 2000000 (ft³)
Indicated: 449634.40 (ft³)
